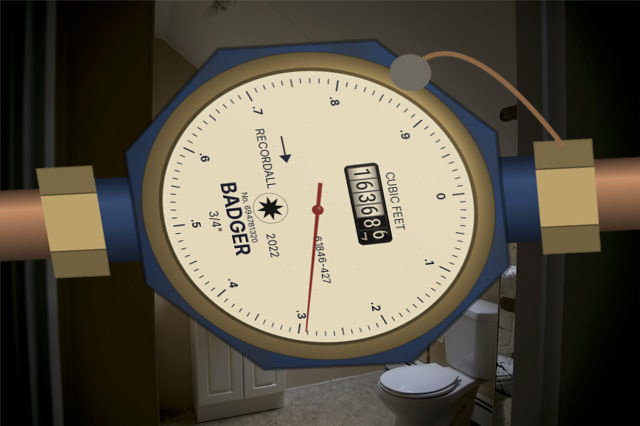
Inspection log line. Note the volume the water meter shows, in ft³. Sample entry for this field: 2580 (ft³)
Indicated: 163686.29 (ft³)
